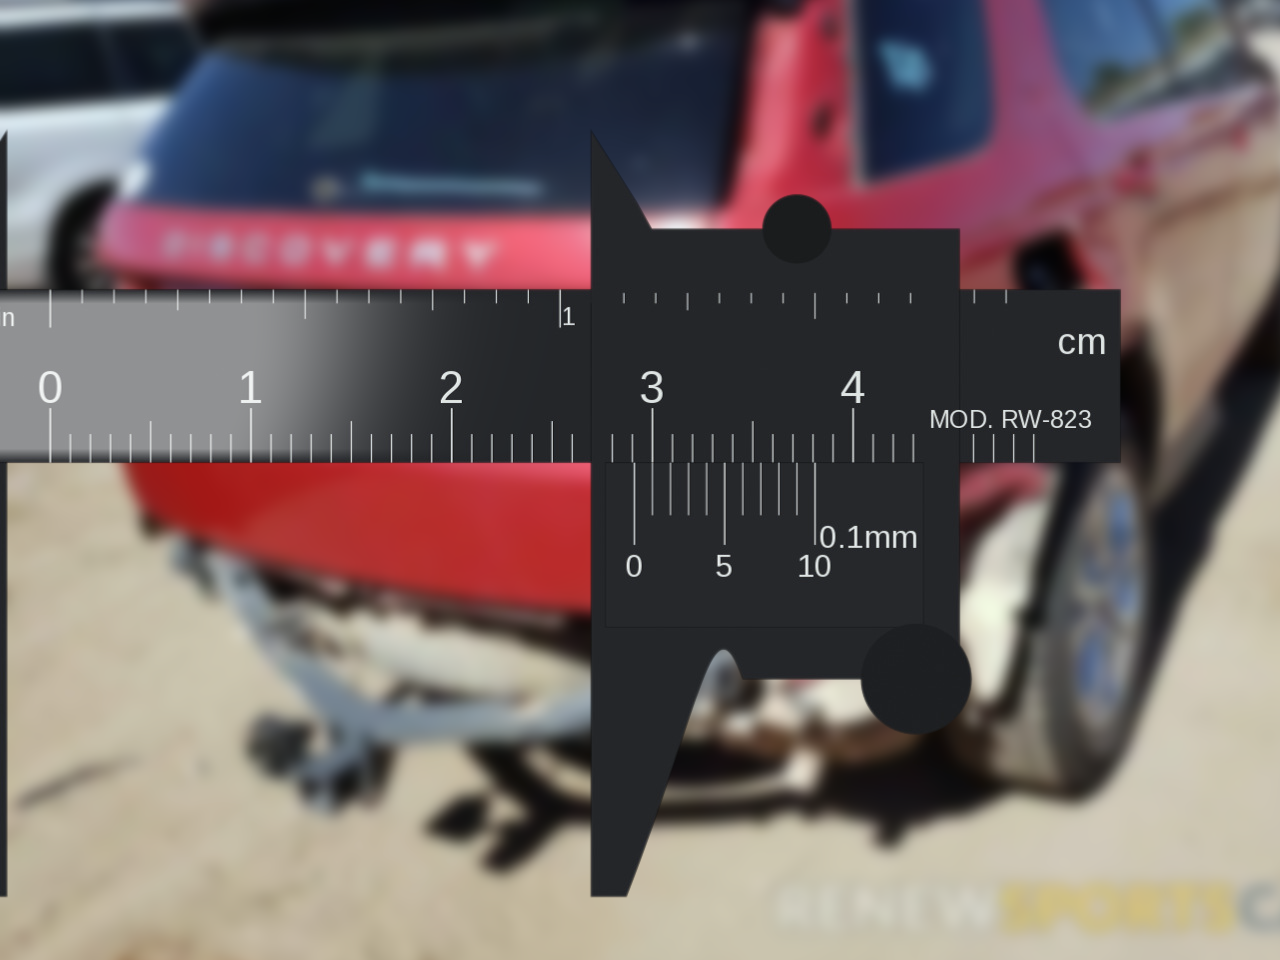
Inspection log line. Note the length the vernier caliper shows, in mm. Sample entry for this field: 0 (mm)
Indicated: 29.1 (mm)
